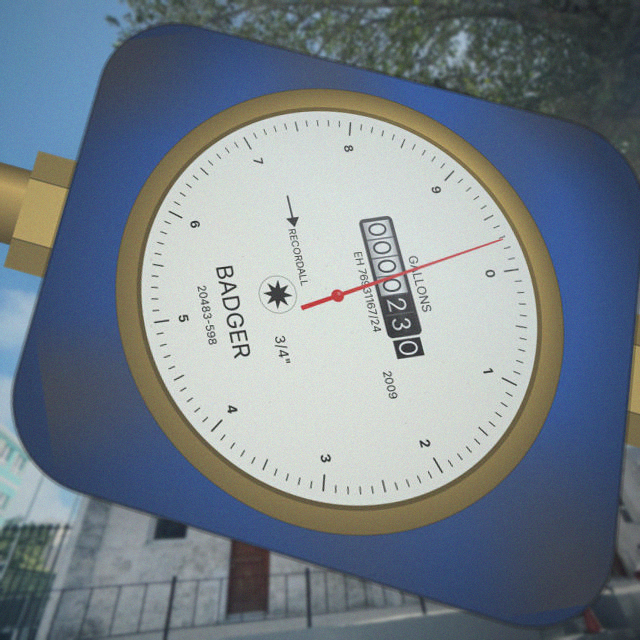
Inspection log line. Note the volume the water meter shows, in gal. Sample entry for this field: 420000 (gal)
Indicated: 229.7 (gal)
